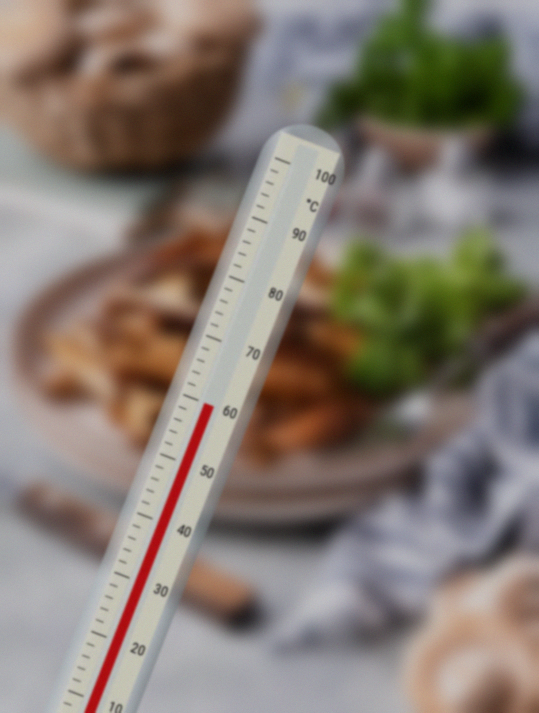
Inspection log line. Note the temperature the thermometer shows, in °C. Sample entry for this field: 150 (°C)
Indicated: 60 (°C)
